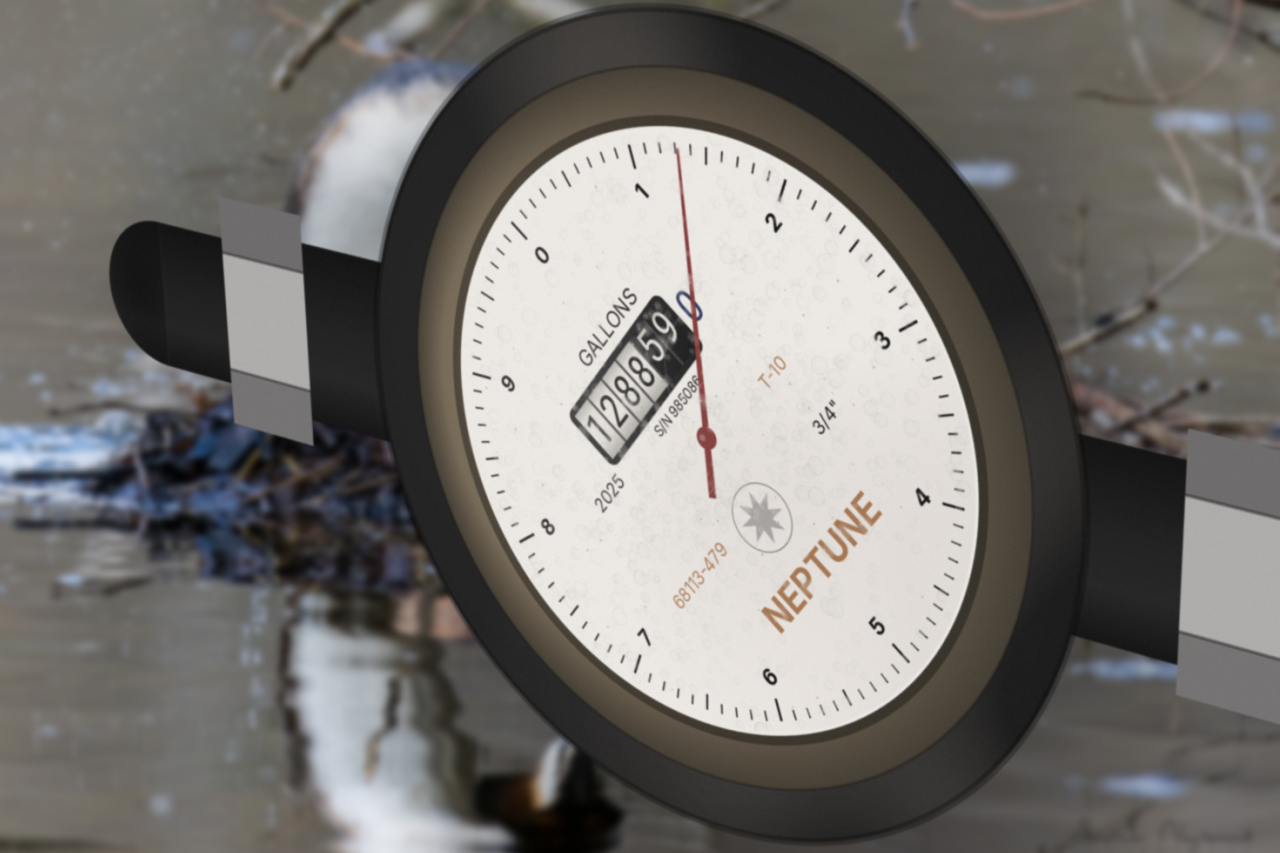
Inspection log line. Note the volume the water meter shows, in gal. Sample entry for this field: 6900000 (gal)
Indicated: 1288591.3 (gal)
